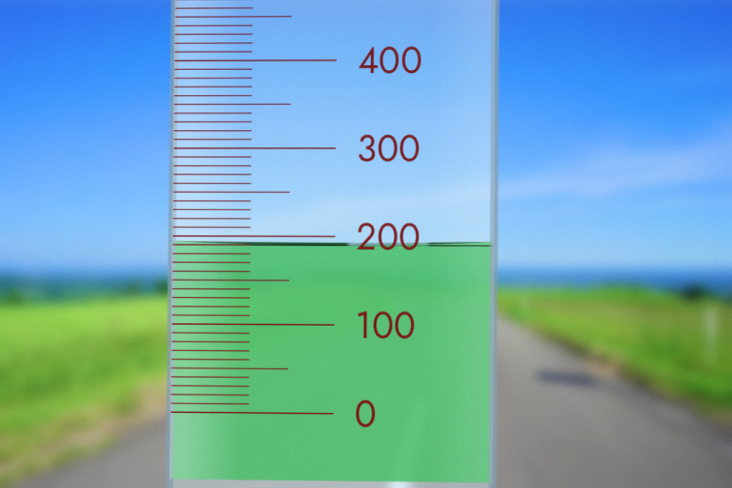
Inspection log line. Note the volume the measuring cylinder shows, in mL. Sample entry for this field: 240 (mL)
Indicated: 190 (mL)
